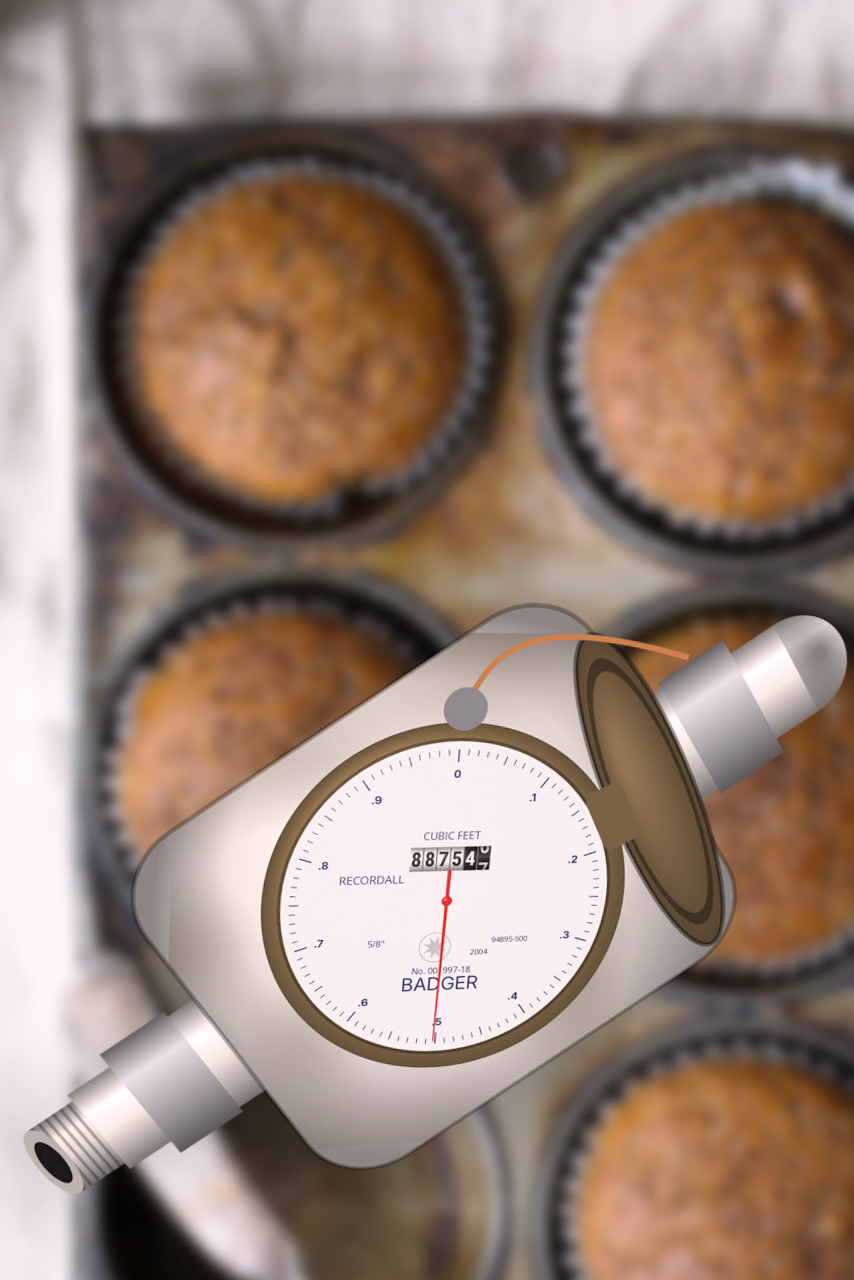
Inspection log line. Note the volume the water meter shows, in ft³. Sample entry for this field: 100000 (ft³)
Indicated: 887546.50 (ft³)
